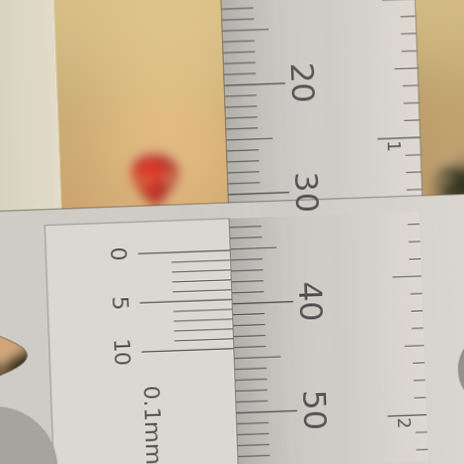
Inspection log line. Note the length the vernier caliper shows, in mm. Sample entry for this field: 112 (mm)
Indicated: 35.1 (mm)
